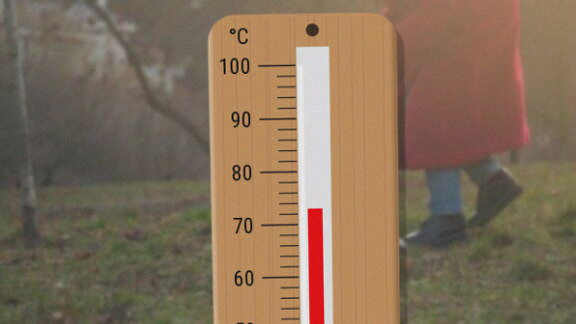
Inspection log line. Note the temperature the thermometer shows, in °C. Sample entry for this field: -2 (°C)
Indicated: 73 (°C)
